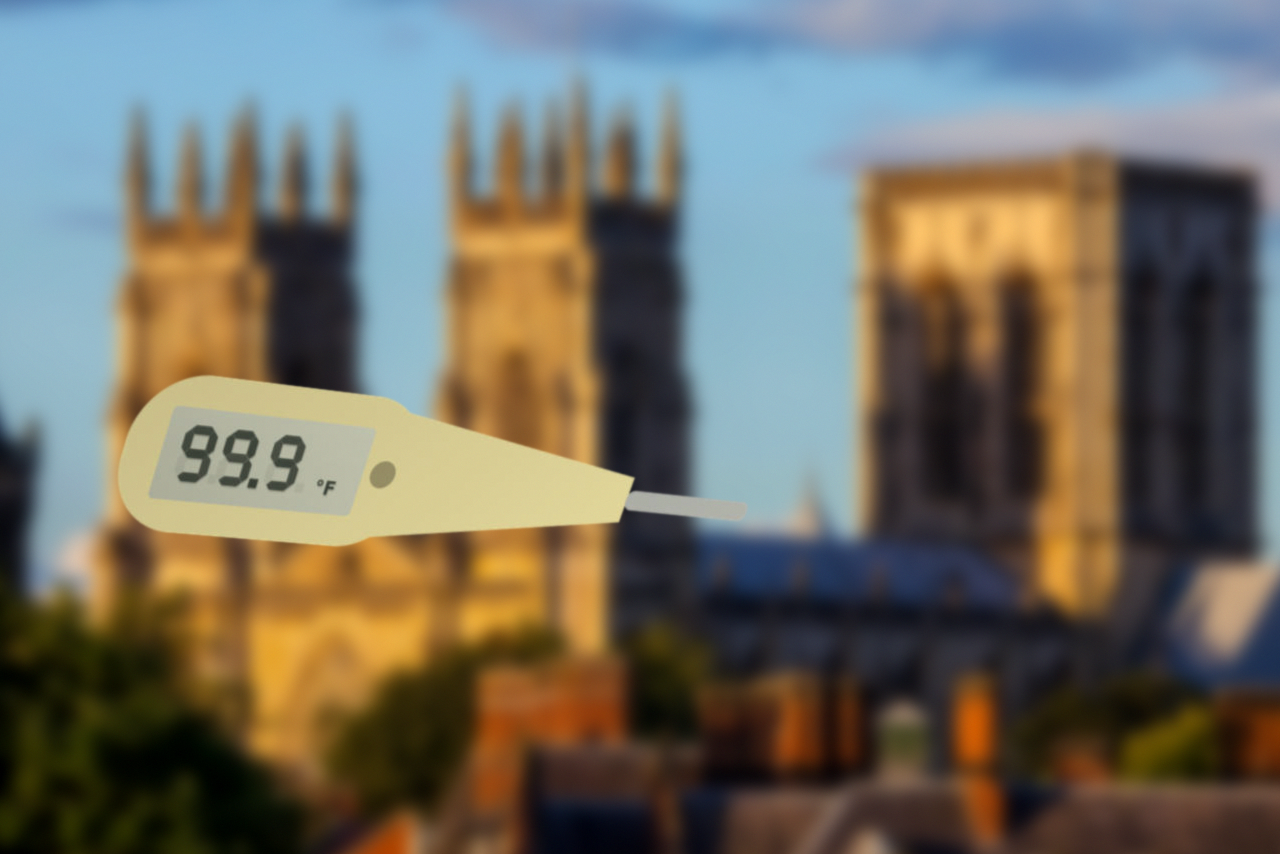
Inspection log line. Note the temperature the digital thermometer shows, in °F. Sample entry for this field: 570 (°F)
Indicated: 99.9 (°F)
